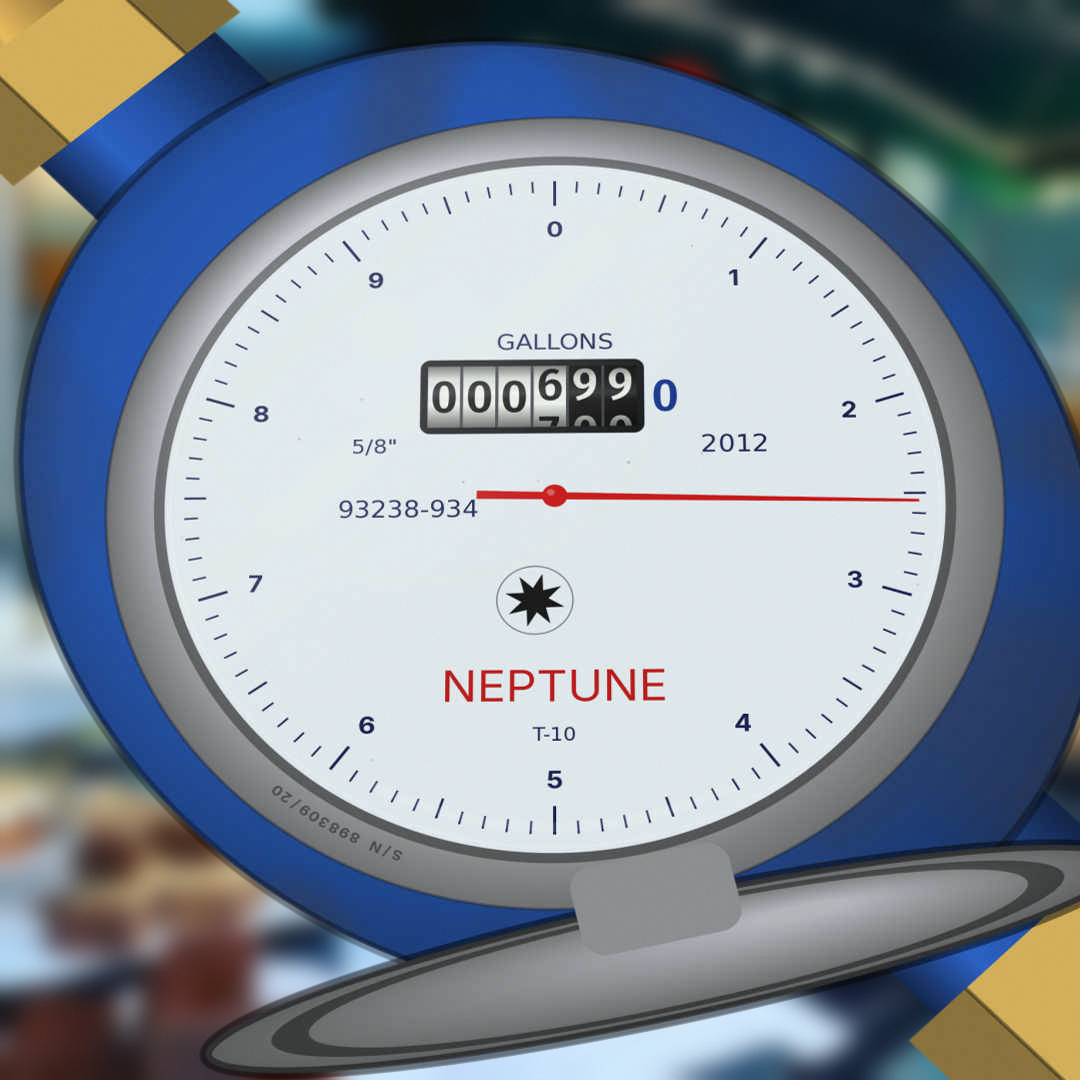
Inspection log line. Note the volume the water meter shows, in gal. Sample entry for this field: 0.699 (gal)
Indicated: 6992.5 (gal)
